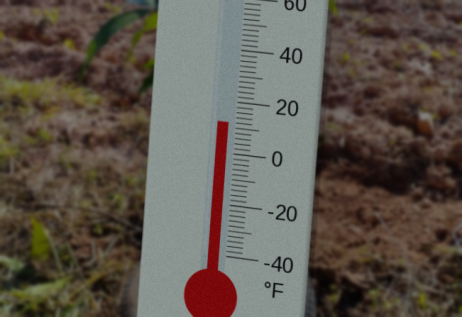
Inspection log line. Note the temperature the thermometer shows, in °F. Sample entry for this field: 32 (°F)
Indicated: 12 (°F)
